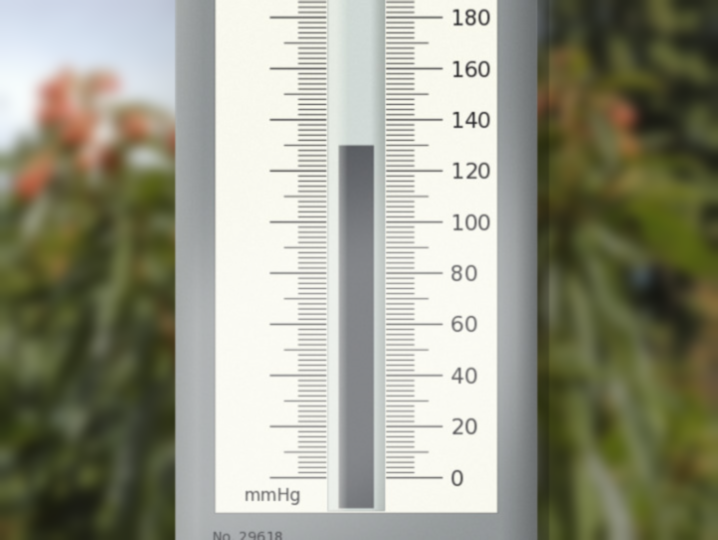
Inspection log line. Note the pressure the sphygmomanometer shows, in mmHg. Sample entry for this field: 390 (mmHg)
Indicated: 130 (mmHg)
